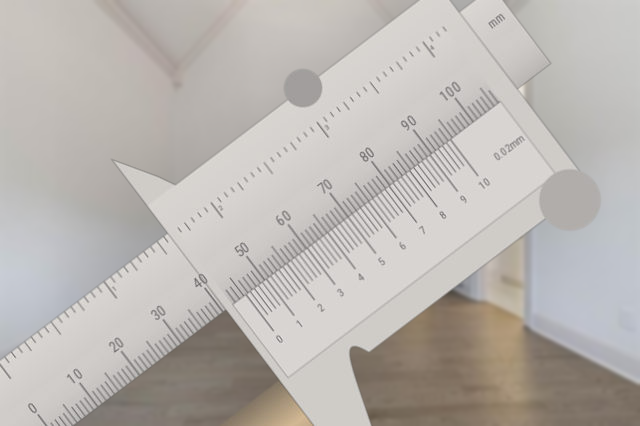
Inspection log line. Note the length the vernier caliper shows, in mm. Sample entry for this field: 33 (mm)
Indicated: 45.5 (mm)
